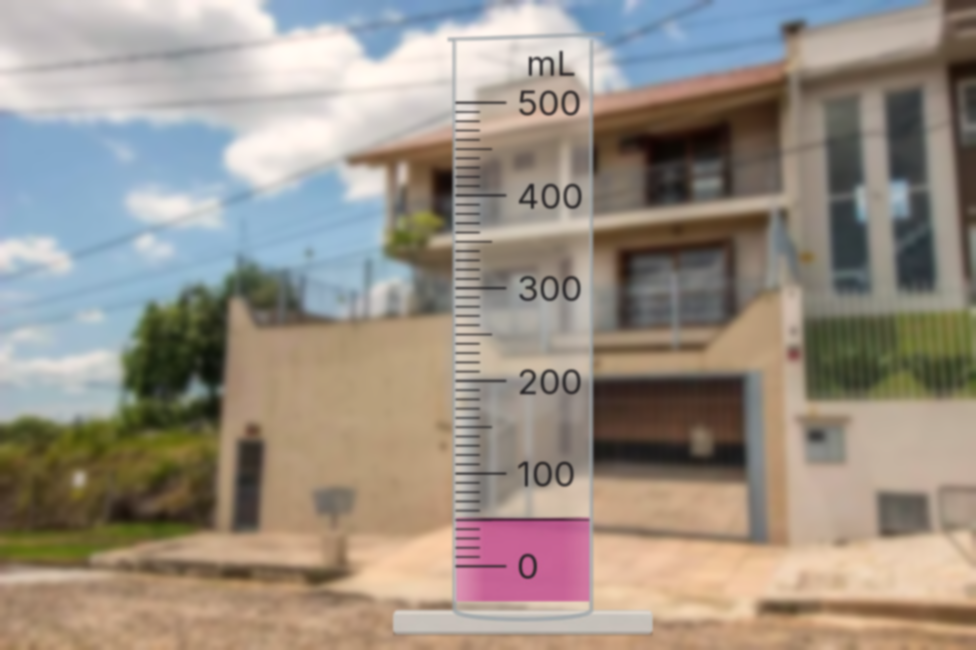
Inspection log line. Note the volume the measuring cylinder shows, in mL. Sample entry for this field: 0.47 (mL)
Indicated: 50 (mL)
